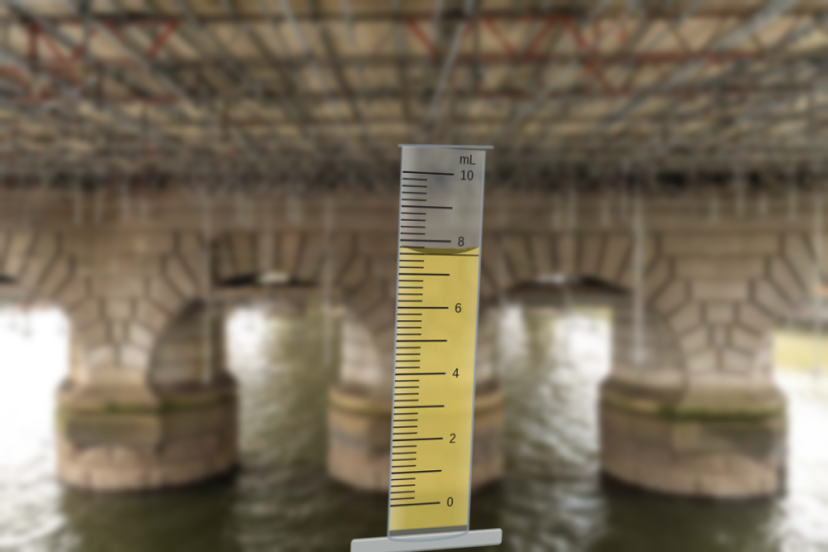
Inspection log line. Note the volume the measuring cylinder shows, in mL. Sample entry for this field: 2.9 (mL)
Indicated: 7.6 (mL)
